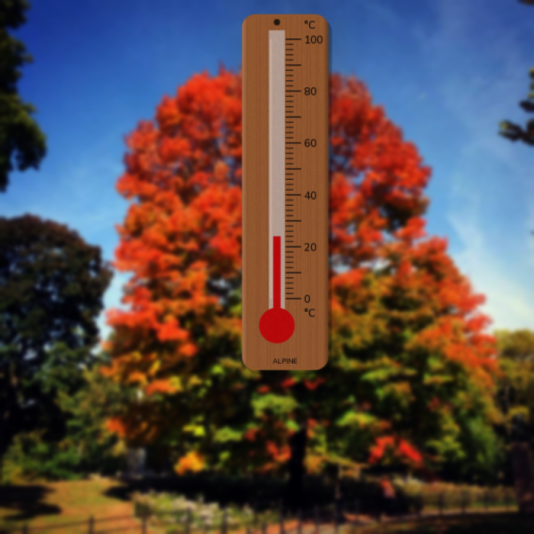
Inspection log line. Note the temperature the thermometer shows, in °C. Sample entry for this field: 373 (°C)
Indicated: 24 (°C)
